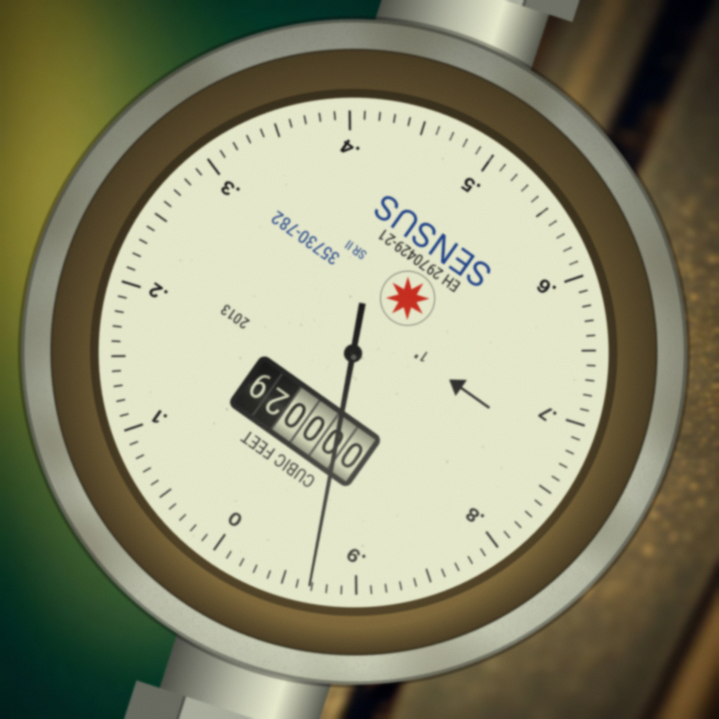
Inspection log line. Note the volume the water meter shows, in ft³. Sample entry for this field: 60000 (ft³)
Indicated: 28.93 (ft³)
